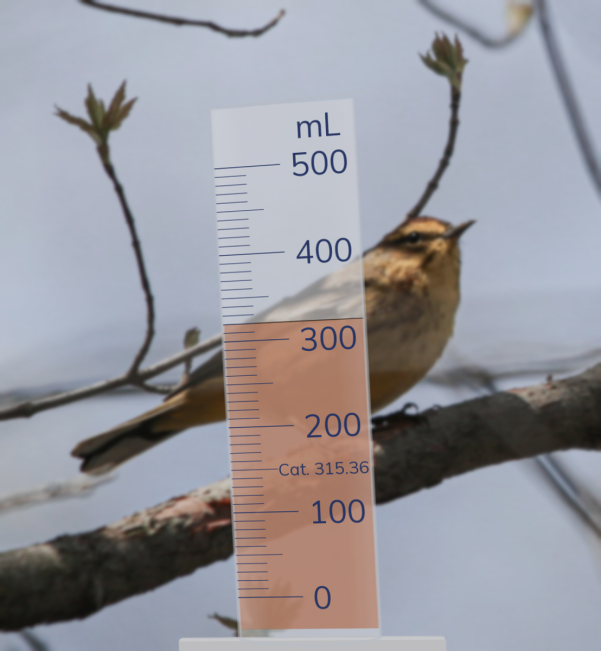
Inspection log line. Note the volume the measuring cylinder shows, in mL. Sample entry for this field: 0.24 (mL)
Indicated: 320 (mL)
